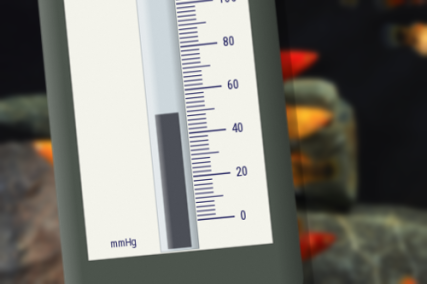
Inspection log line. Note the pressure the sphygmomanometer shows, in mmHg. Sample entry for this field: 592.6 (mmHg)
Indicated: 50 (mmHg)
